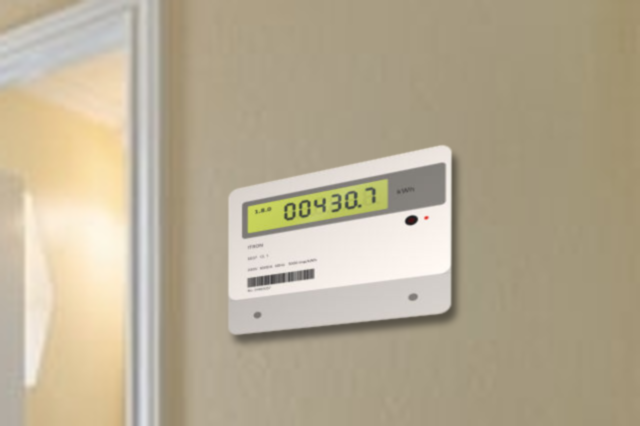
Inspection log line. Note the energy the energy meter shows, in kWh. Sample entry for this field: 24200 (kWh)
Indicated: 430.7 (kWh)
